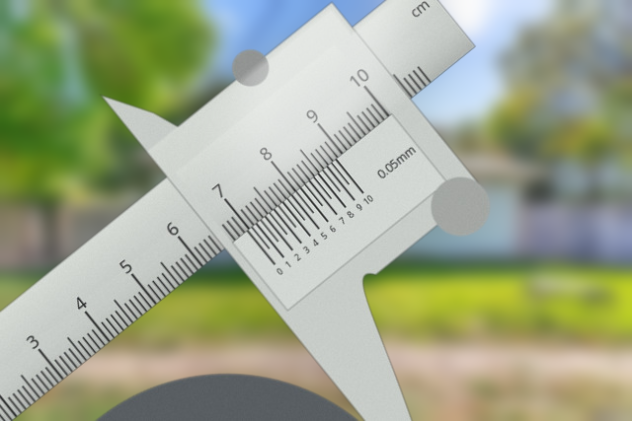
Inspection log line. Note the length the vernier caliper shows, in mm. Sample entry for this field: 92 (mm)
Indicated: 69.6 (mm)
